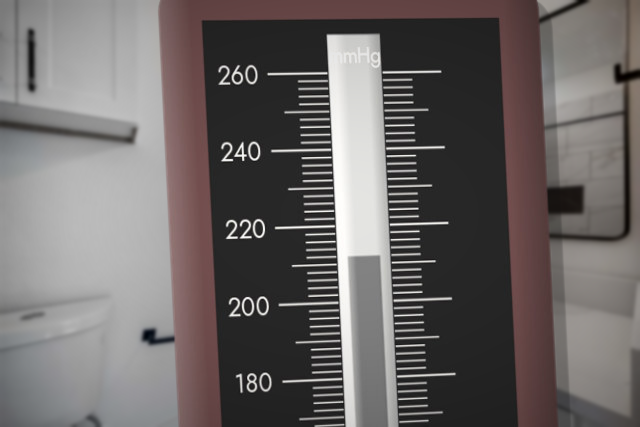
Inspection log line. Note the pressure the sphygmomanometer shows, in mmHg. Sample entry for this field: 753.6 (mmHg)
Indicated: 212 (mmHg)
